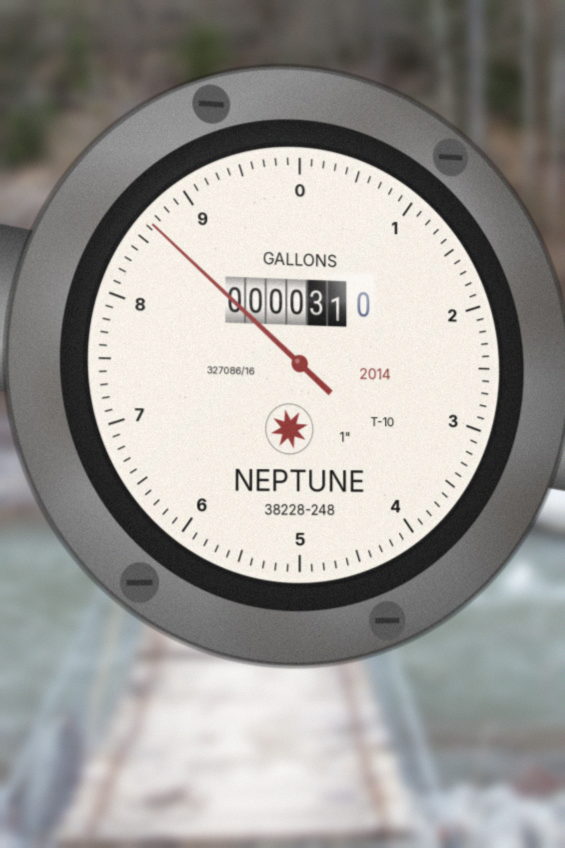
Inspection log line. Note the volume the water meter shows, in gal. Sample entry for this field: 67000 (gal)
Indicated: 308.6 (gal)
